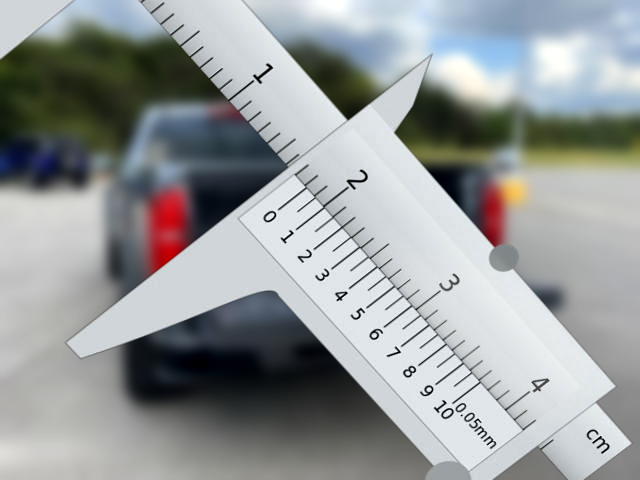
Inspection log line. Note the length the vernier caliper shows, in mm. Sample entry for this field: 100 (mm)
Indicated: 18.2 (mm)
